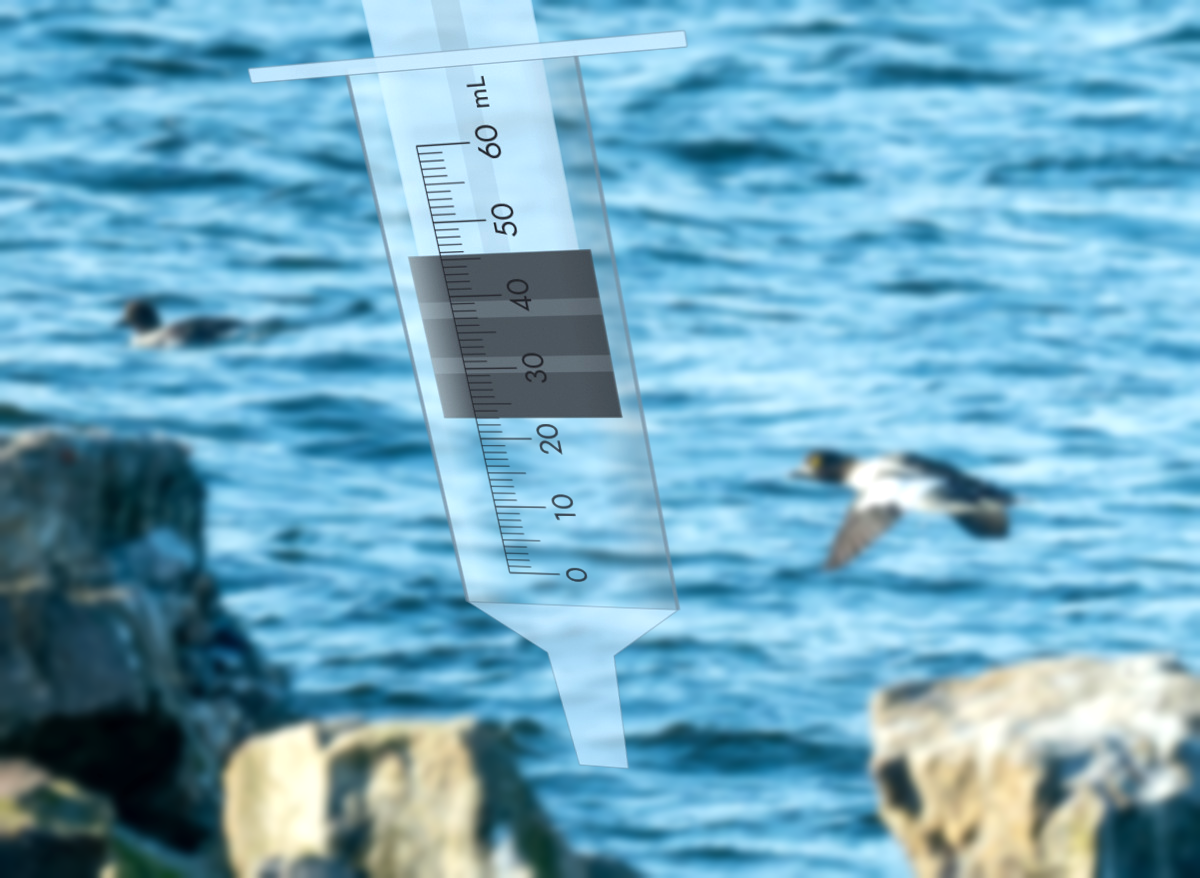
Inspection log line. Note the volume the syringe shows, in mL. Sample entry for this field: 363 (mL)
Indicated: 23 (mL)
